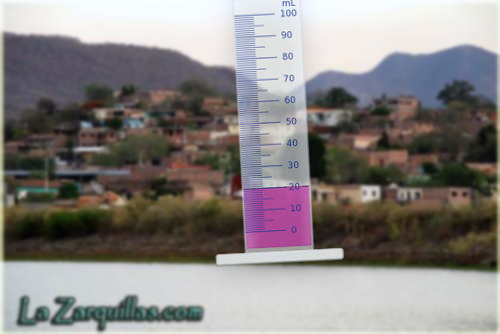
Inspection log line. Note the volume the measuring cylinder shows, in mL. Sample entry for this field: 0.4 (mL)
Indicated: 20 (mL)
